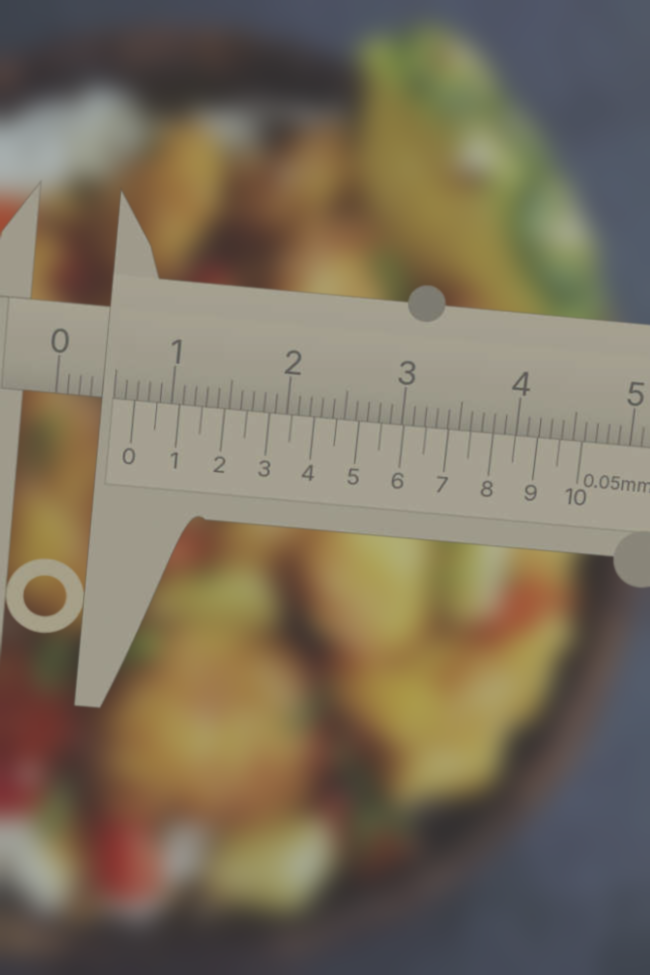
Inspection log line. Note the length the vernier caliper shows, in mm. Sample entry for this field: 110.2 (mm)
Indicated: 6.8 (mm)
